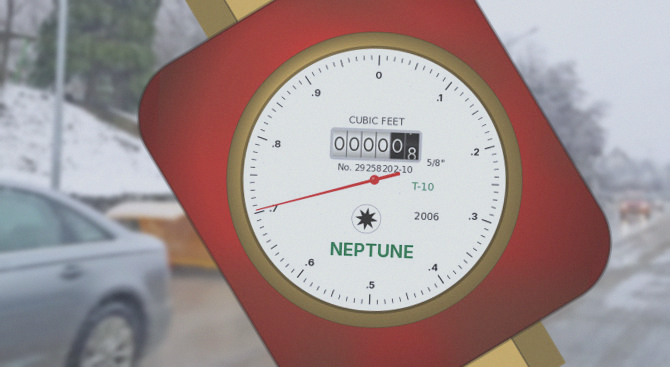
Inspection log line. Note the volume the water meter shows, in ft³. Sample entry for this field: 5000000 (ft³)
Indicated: 7.70 (ft³)
